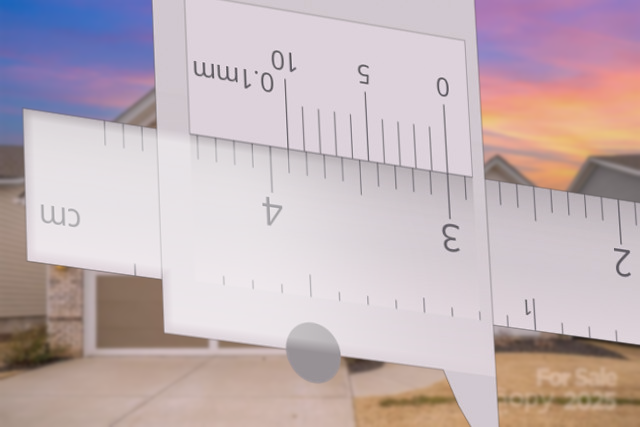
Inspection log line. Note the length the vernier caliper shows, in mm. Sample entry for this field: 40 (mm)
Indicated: 30.0 (mm)
